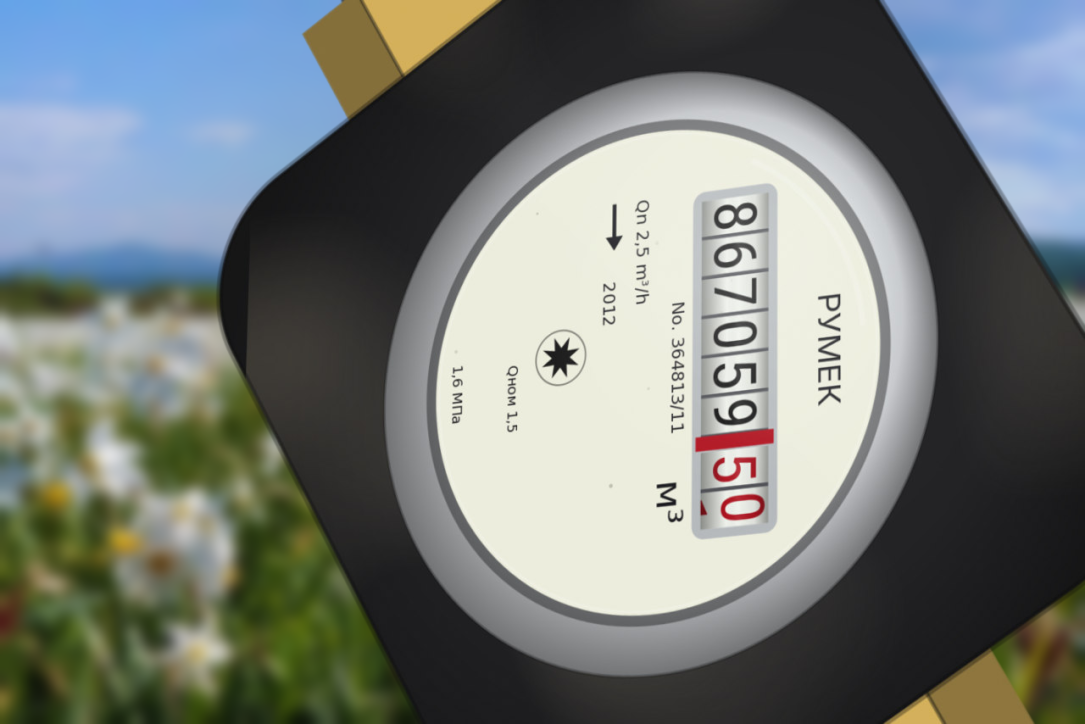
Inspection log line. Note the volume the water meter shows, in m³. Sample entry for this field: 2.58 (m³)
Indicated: 867059.50 (m³)
